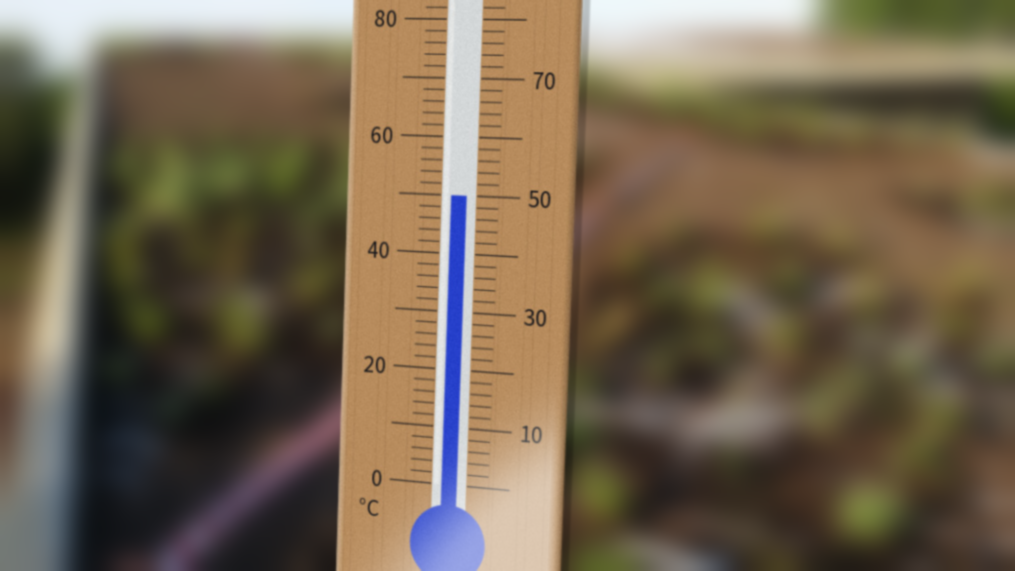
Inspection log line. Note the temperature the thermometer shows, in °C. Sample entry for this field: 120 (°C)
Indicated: 50 (°C)
